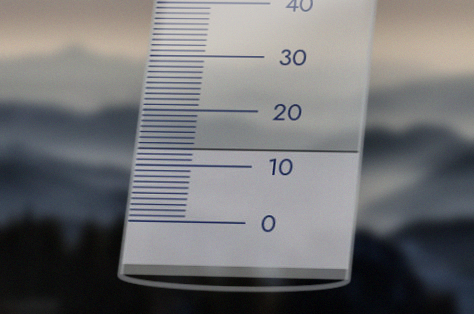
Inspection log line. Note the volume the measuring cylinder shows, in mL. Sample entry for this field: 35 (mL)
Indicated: 13 (mL)
